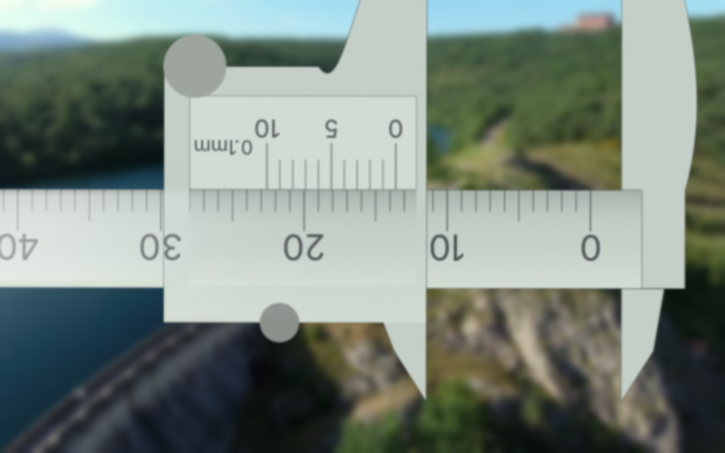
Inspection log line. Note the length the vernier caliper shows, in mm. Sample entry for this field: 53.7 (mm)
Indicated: 13.6 (mm)
